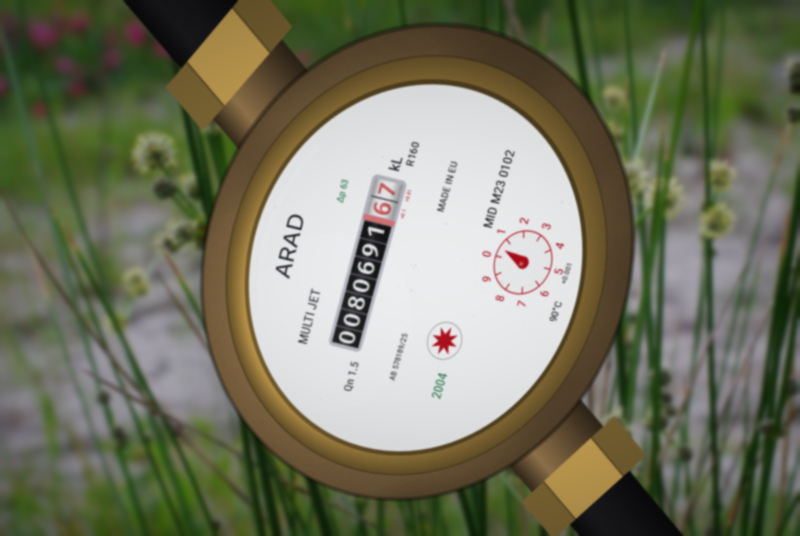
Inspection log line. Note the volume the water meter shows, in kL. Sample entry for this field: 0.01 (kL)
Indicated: 80691.670 (kL)
